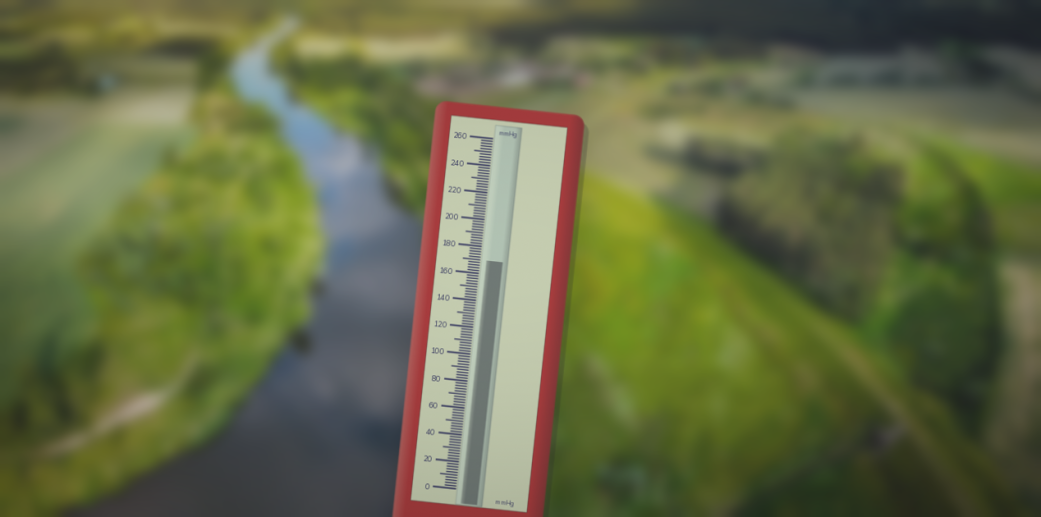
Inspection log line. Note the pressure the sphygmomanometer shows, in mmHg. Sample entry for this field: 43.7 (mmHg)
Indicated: 170 (mmHg)
